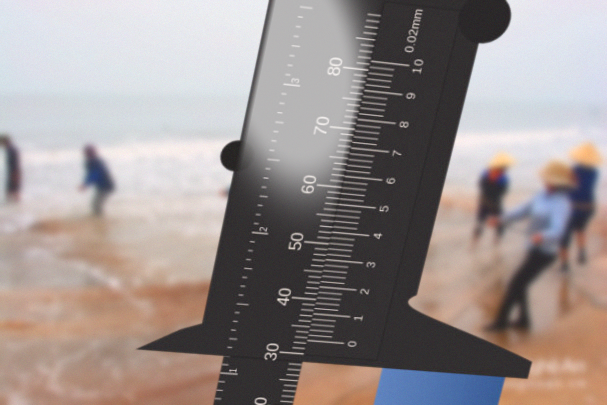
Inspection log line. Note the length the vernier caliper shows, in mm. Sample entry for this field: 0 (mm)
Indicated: 32.5 (mm)
